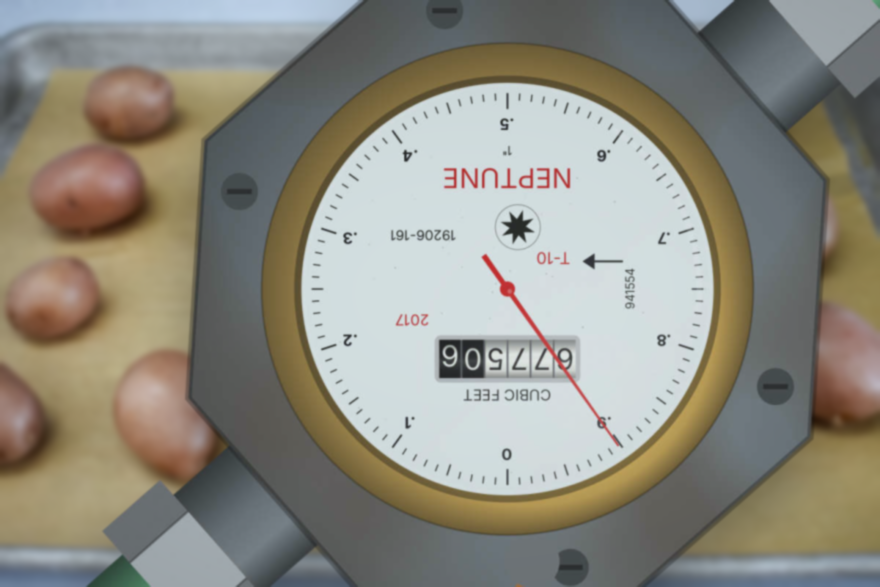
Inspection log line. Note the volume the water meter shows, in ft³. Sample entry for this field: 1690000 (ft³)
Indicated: 677505.90 (ft³)
